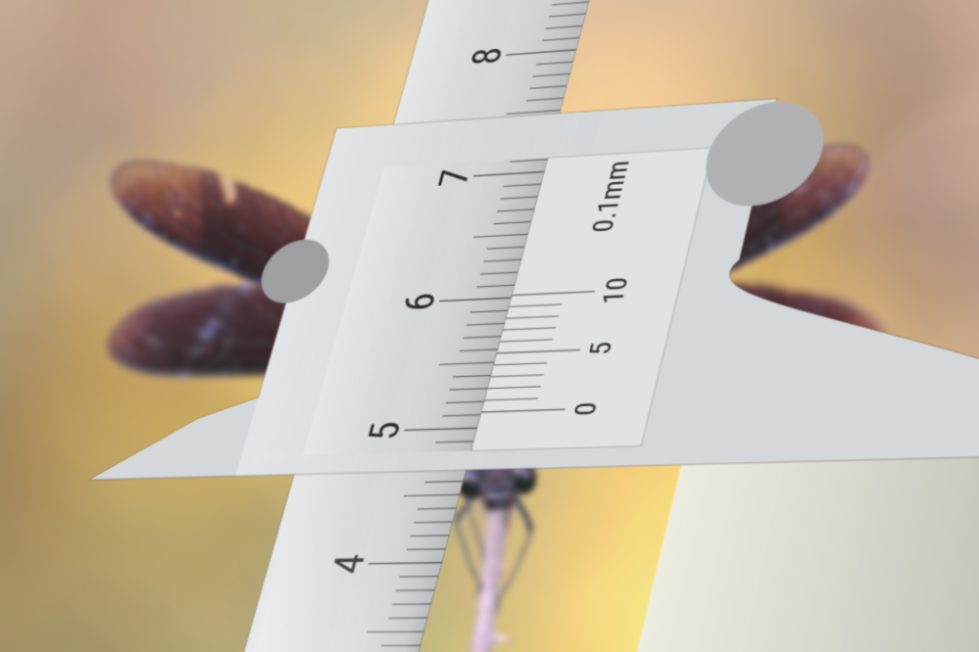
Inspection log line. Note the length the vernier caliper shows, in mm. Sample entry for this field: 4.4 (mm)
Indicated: 51.2 (mm)
